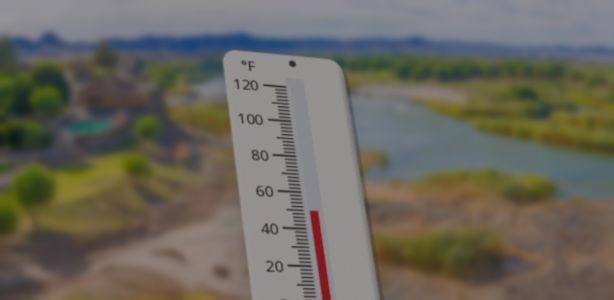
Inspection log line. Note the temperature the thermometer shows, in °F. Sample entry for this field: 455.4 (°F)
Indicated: 50 (°F)
